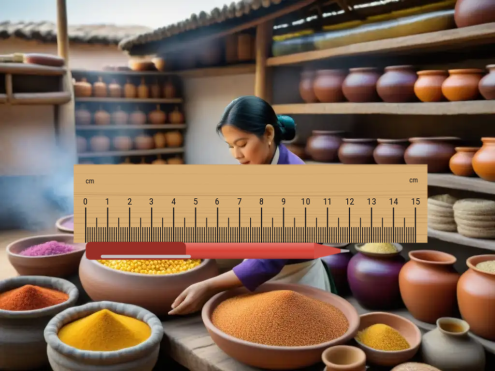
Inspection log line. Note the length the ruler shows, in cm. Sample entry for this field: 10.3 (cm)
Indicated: 12 (cm)
